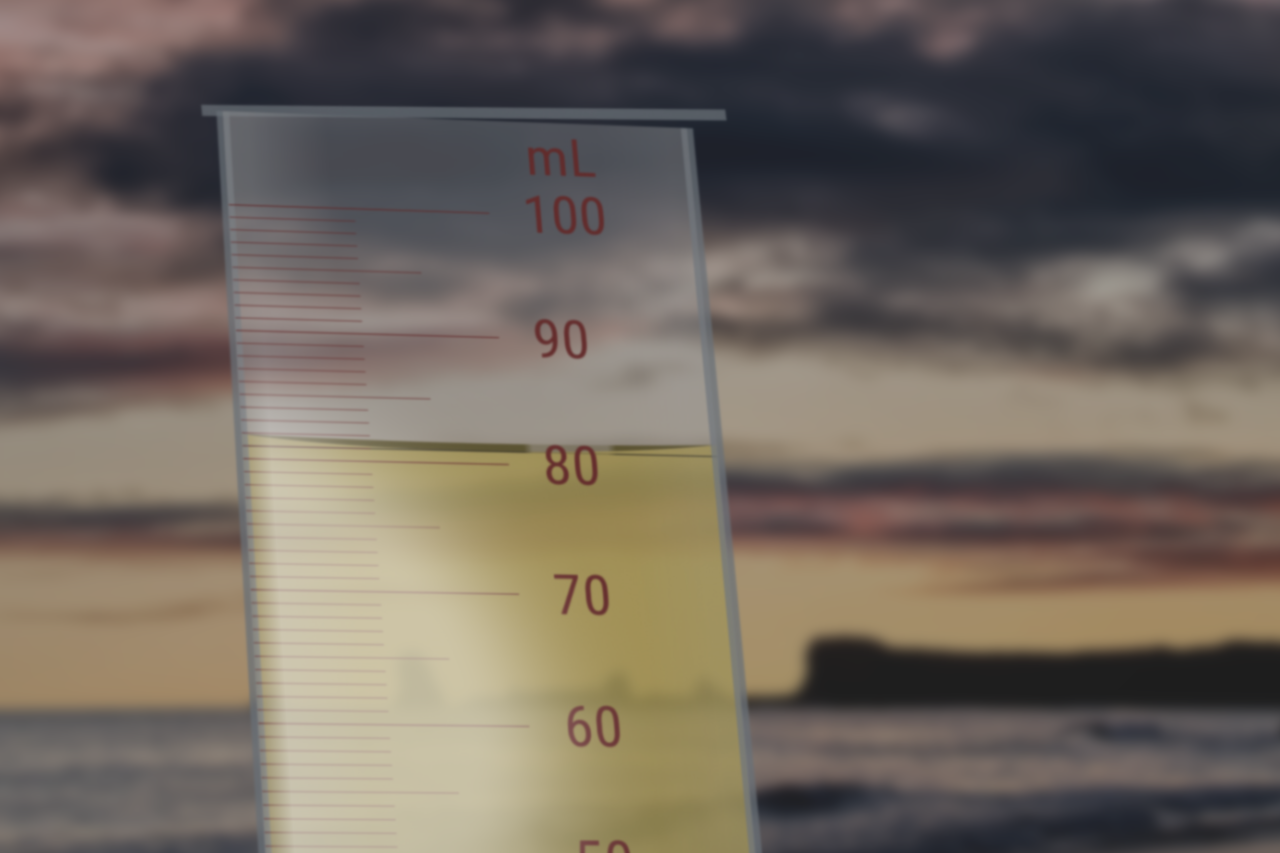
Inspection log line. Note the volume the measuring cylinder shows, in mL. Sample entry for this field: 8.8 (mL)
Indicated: 81 (mL)
